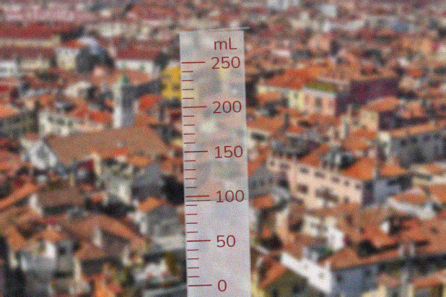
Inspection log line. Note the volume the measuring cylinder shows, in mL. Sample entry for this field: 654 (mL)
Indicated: 95 (mL)
